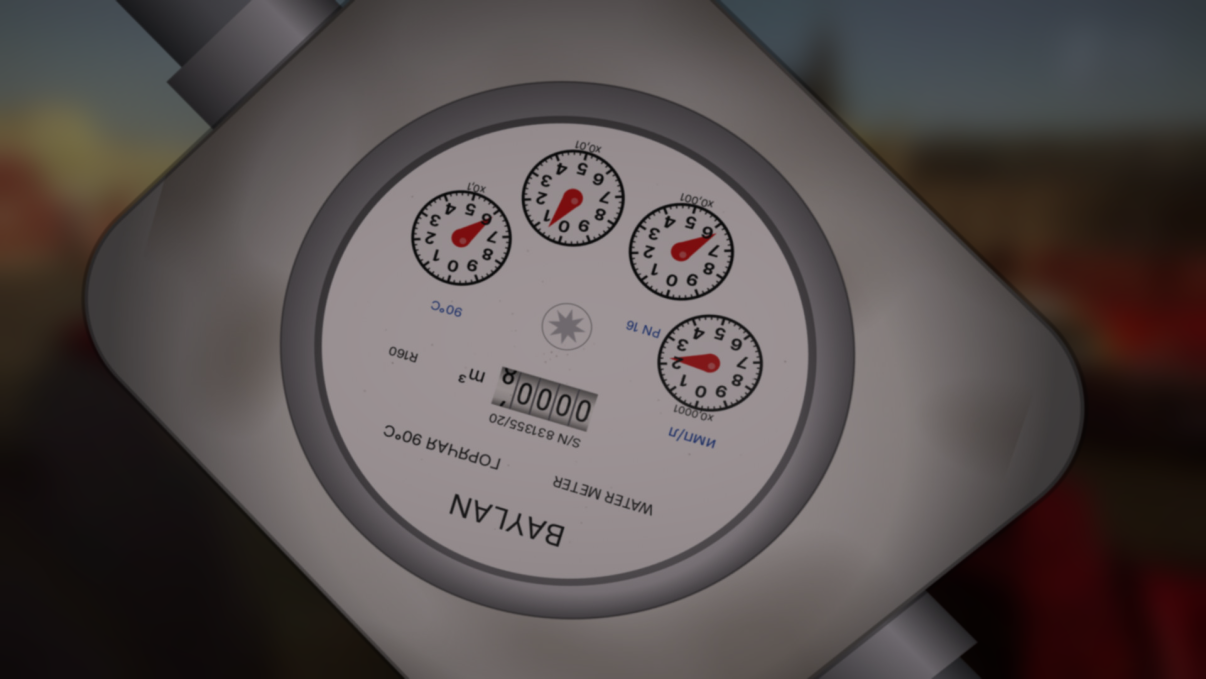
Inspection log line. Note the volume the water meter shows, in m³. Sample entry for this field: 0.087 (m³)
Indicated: 7.6062 (m³)
